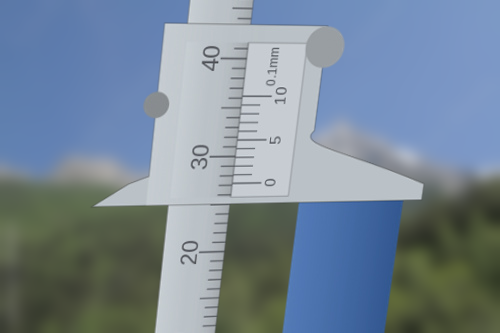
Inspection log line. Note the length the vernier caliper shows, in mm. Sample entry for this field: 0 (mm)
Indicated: 27.2 (mm)
